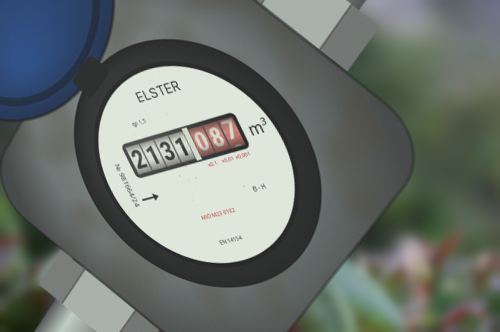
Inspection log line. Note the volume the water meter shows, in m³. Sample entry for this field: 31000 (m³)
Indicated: 2131.087 (m³)
